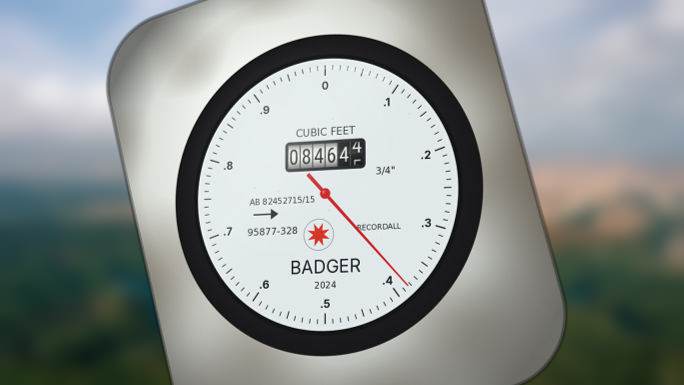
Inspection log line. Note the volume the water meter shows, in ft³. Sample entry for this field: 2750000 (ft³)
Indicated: 84644.38 (ft³)
